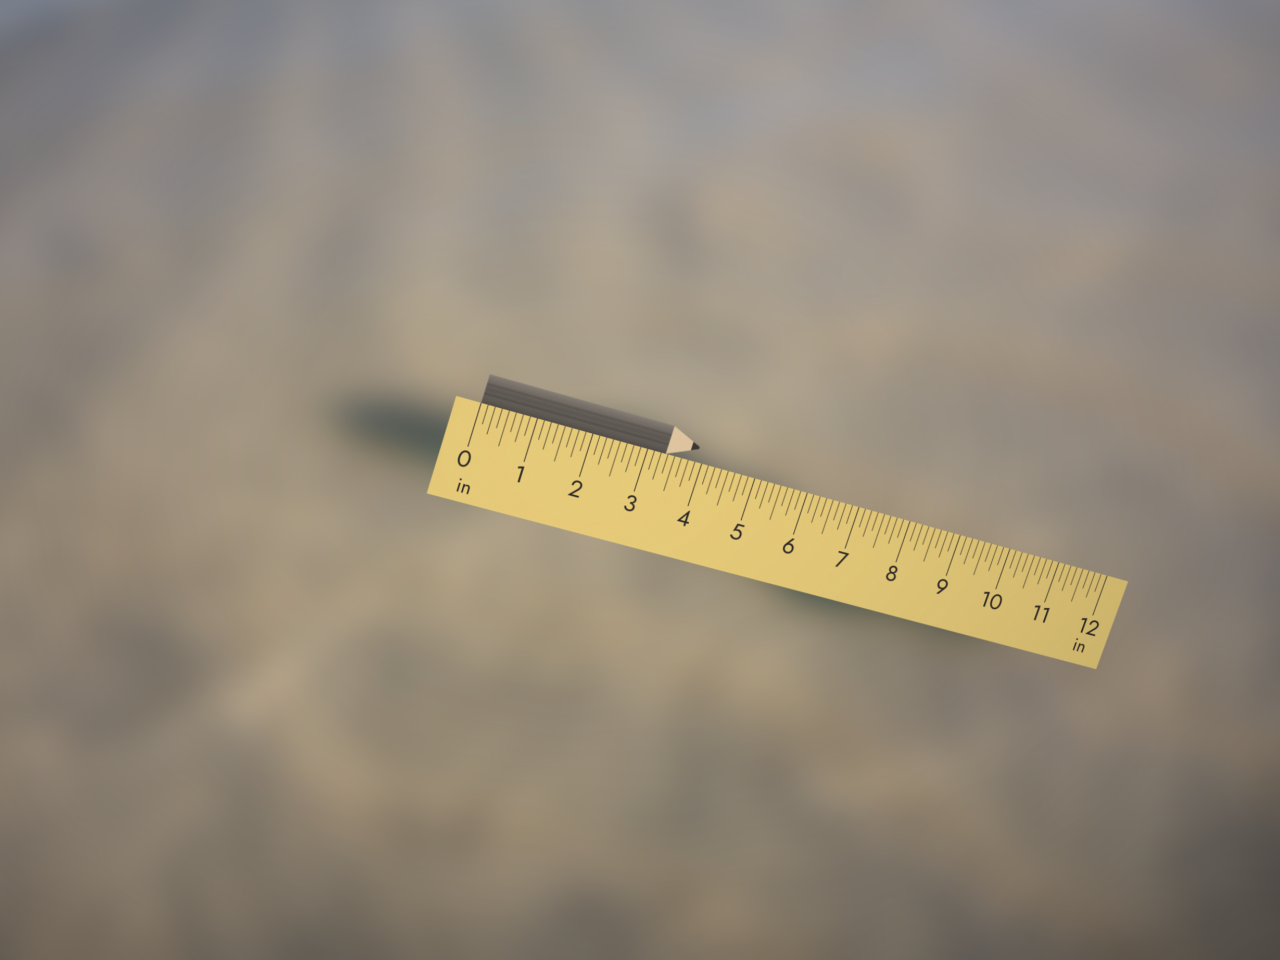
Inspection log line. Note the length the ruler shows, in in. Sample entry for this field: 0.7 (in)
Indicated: 3.875 (in)
